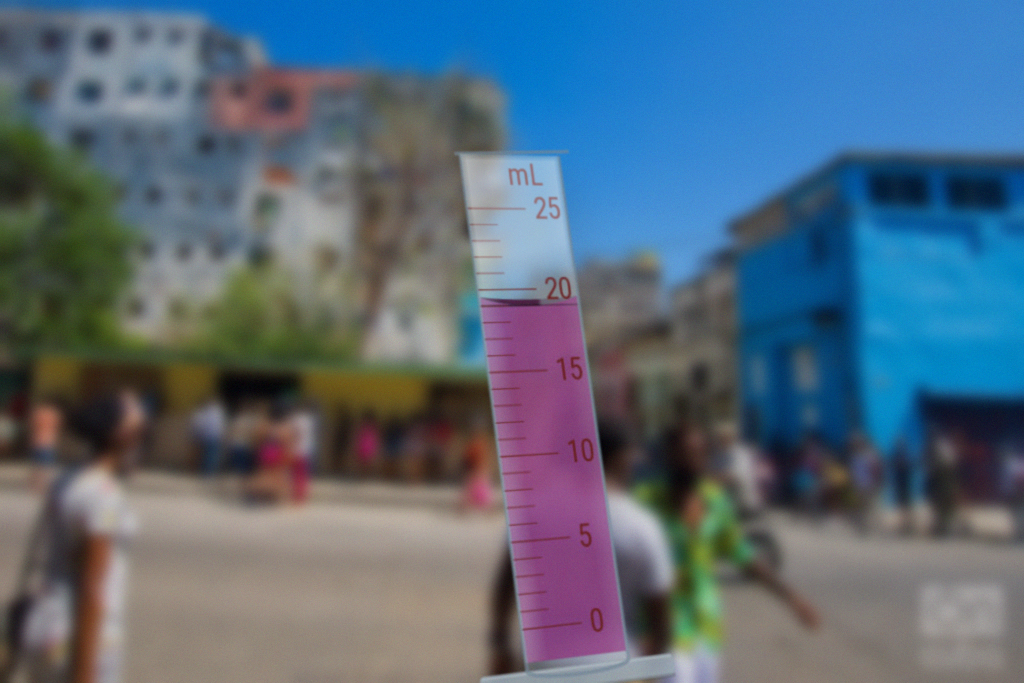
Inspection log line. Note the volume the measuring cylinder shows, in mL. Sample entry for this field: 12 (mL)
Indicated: 19 (mL)
